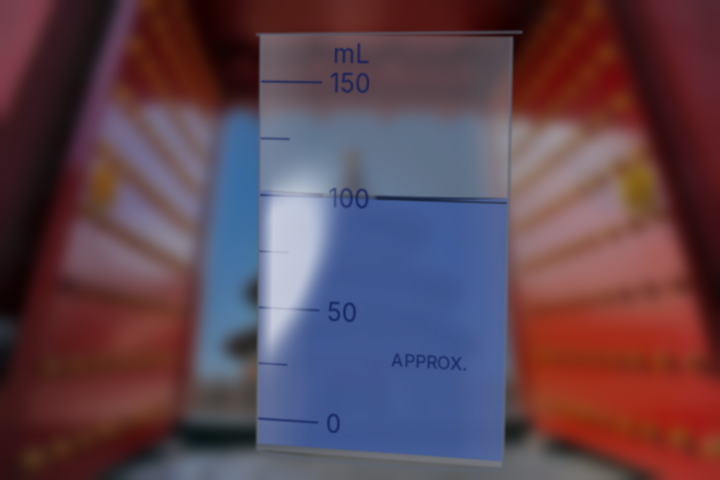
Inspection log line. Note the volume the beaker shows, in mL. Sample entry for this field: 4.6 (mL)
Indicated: 100 (mL)
